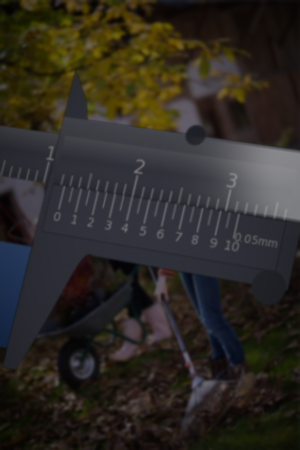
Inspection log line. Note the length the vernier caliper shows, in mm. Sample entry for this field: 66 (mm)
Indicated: 12.4 (mm)
